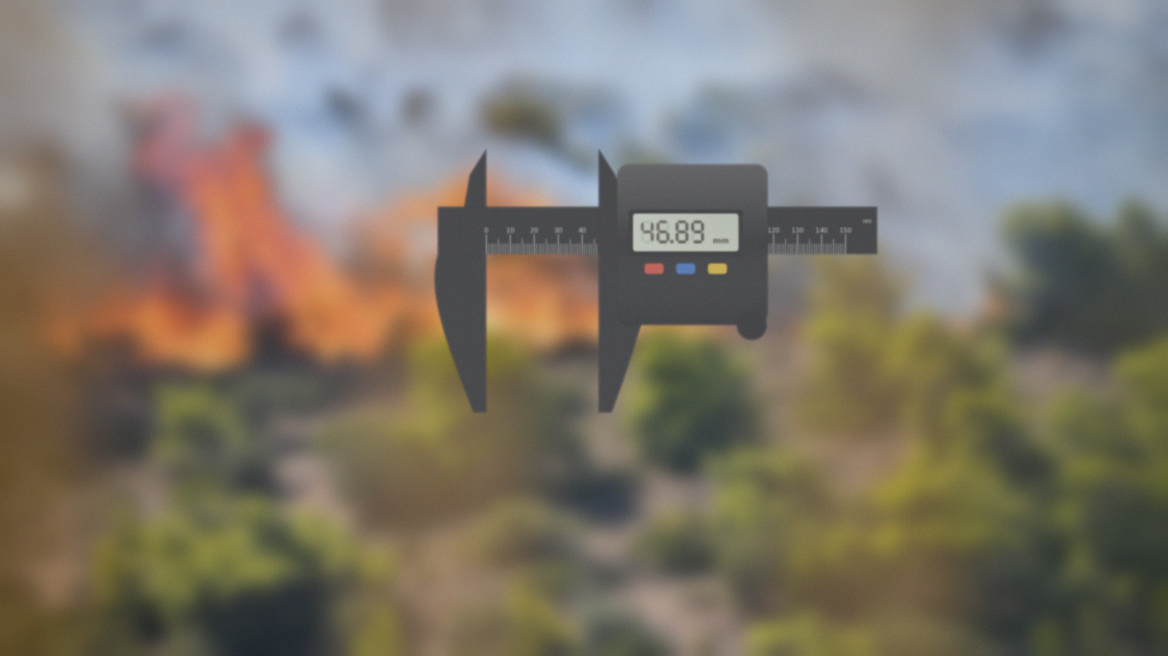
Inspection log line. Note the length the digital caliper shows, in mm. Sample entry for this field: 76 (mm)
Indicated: 46.89 (mm)
